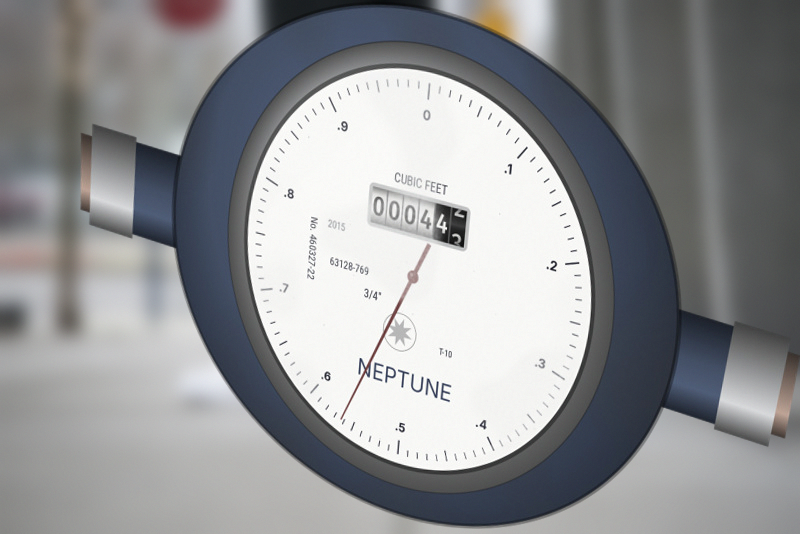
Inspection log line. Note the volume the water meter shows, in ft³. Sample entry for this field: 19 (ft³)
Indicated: 442.56 (ft³)
